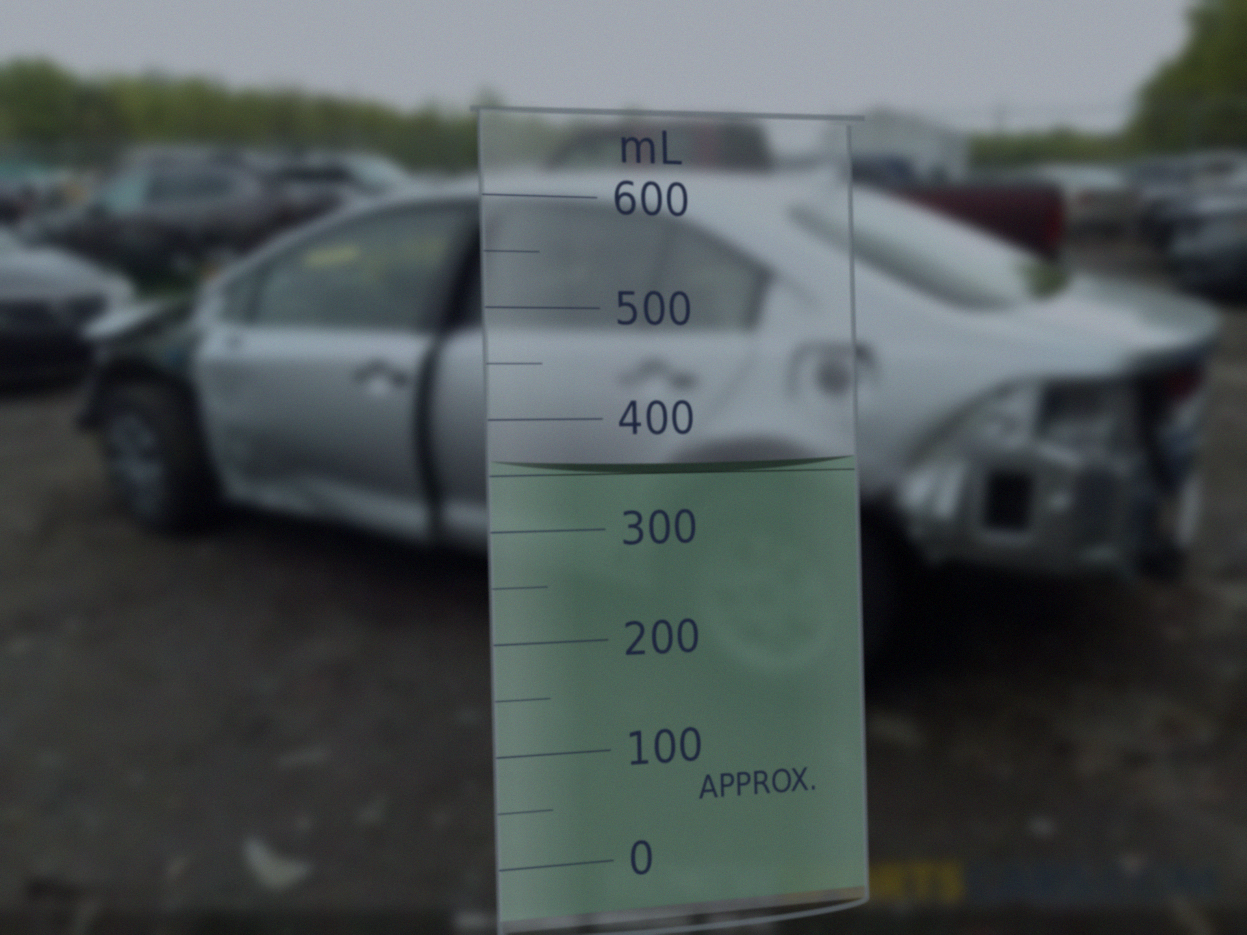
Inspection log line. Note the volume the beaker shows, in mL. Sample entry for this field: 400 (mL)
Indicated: 350 (mL)
